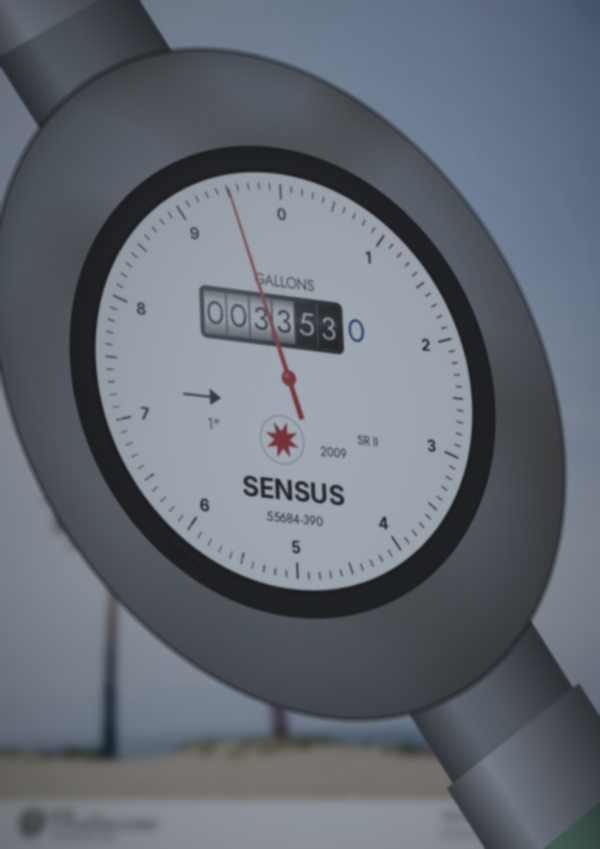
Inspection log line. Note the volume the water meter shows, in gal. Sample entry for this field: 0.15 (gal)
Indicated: 33529.5 (gal)
